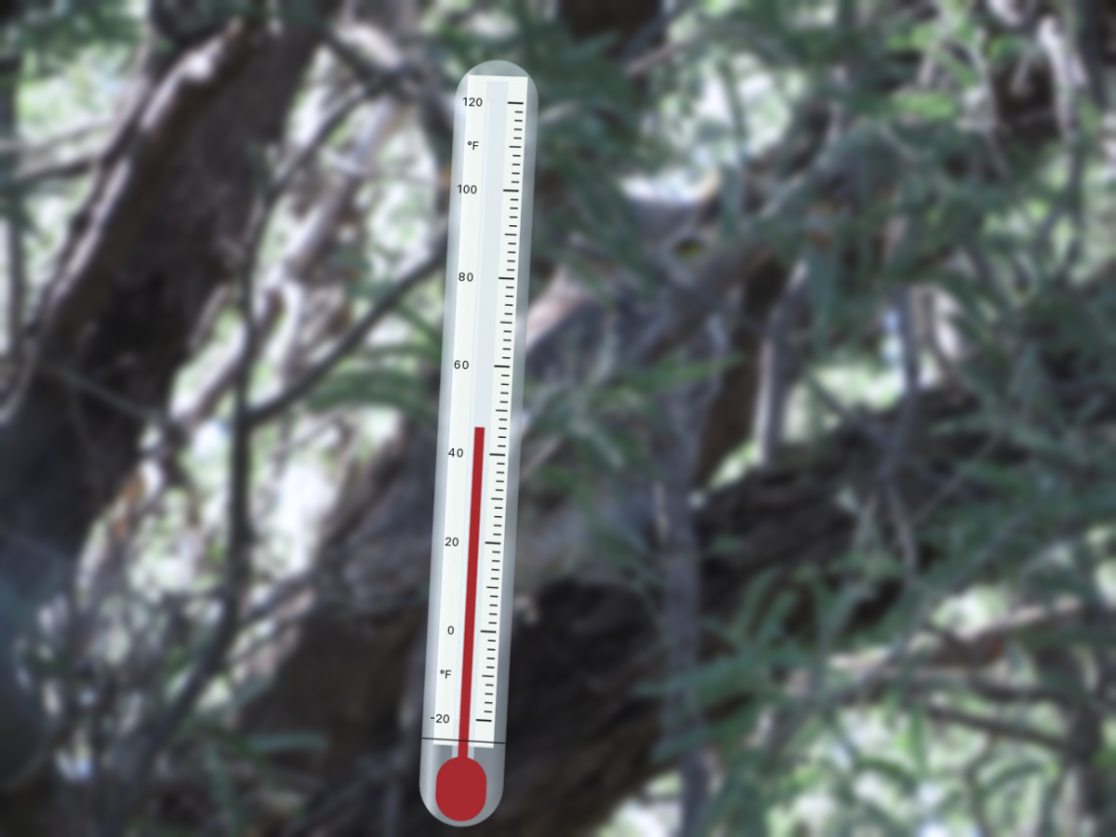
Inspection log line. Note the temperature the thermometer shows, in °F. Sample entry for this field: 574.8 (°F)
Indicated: 46 (°F)
